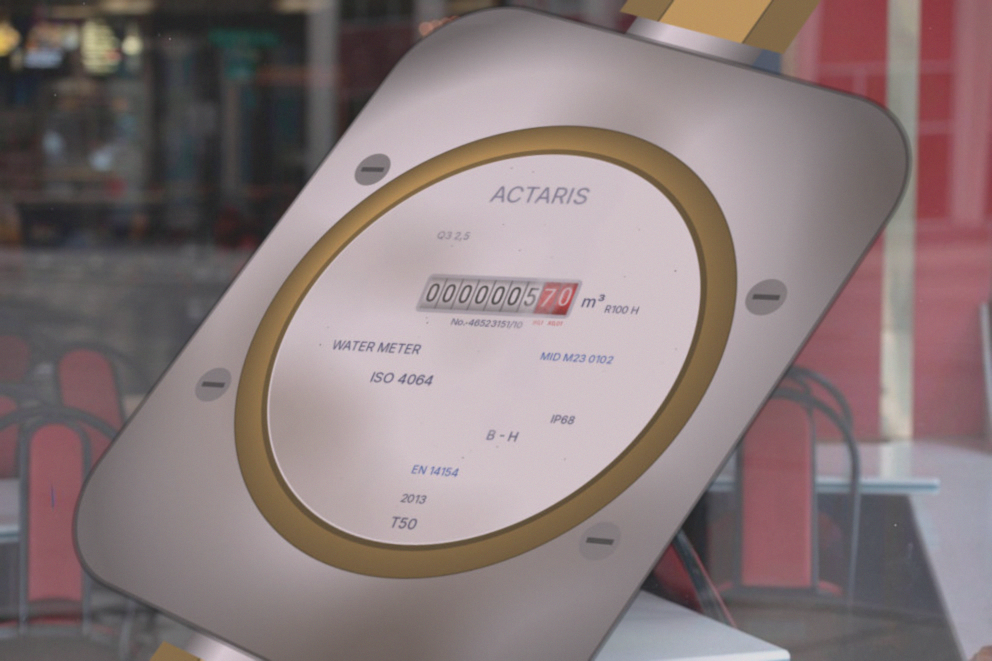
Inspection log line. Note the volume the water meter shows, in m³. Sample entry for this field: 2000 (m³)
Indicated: 5.70 (m³)
